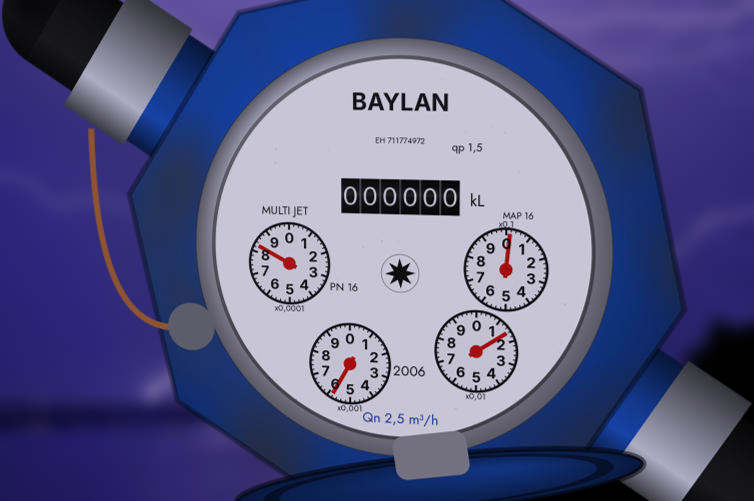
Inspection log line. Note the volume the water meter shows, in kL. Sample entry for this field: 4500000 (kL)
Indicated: 0.0158 (kL)
